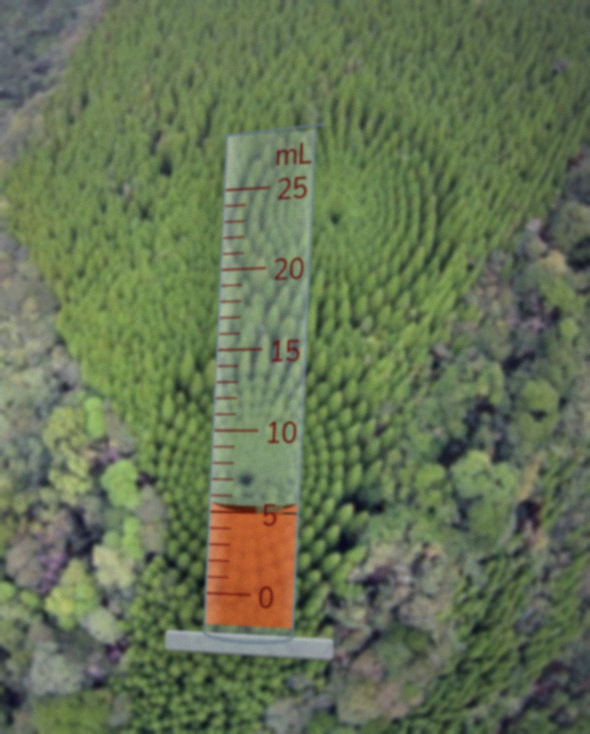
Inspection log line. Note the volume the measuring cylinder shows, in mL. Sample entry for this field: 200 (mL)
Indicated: 5 (mL)
